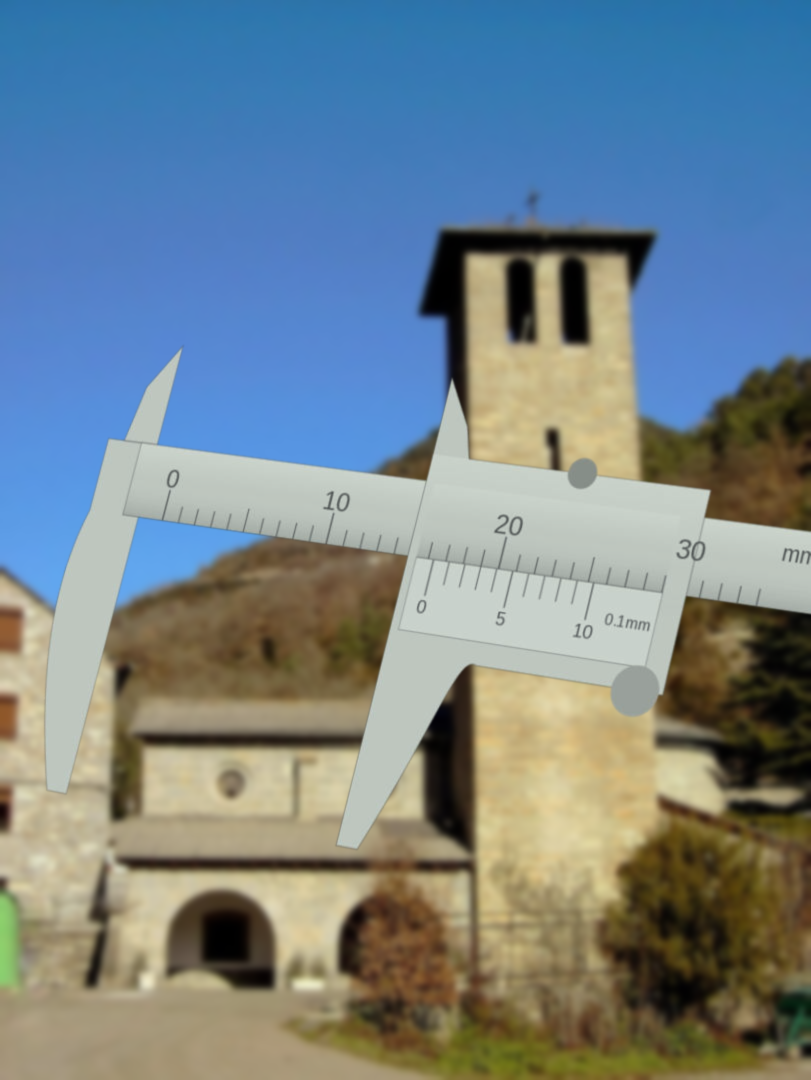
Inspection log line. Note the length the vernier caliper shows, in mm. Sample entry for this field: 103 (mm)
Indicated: 16.3 (mm)
